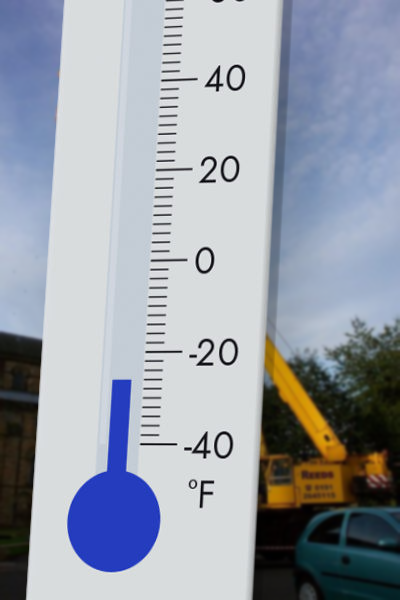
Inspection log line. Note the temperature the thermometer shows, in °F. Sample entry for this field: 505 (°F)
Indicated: -26 (°F)
